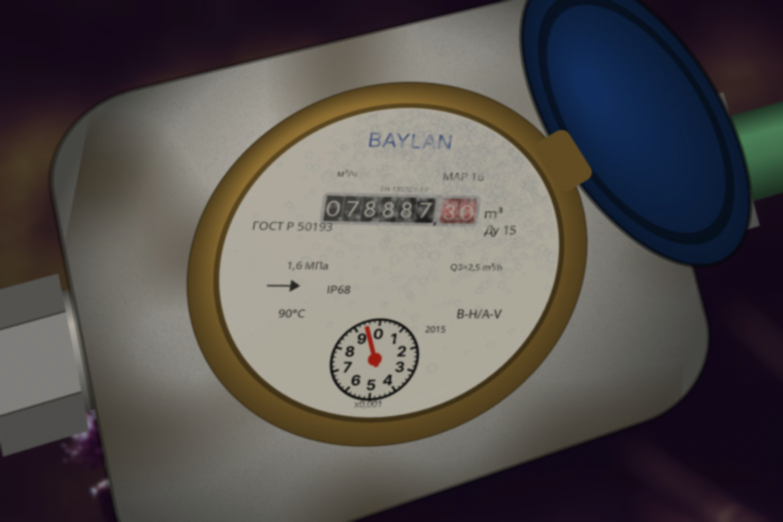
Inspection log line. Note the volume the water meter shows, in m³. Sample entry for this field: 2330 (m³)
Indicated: 78887.299 (m³)
